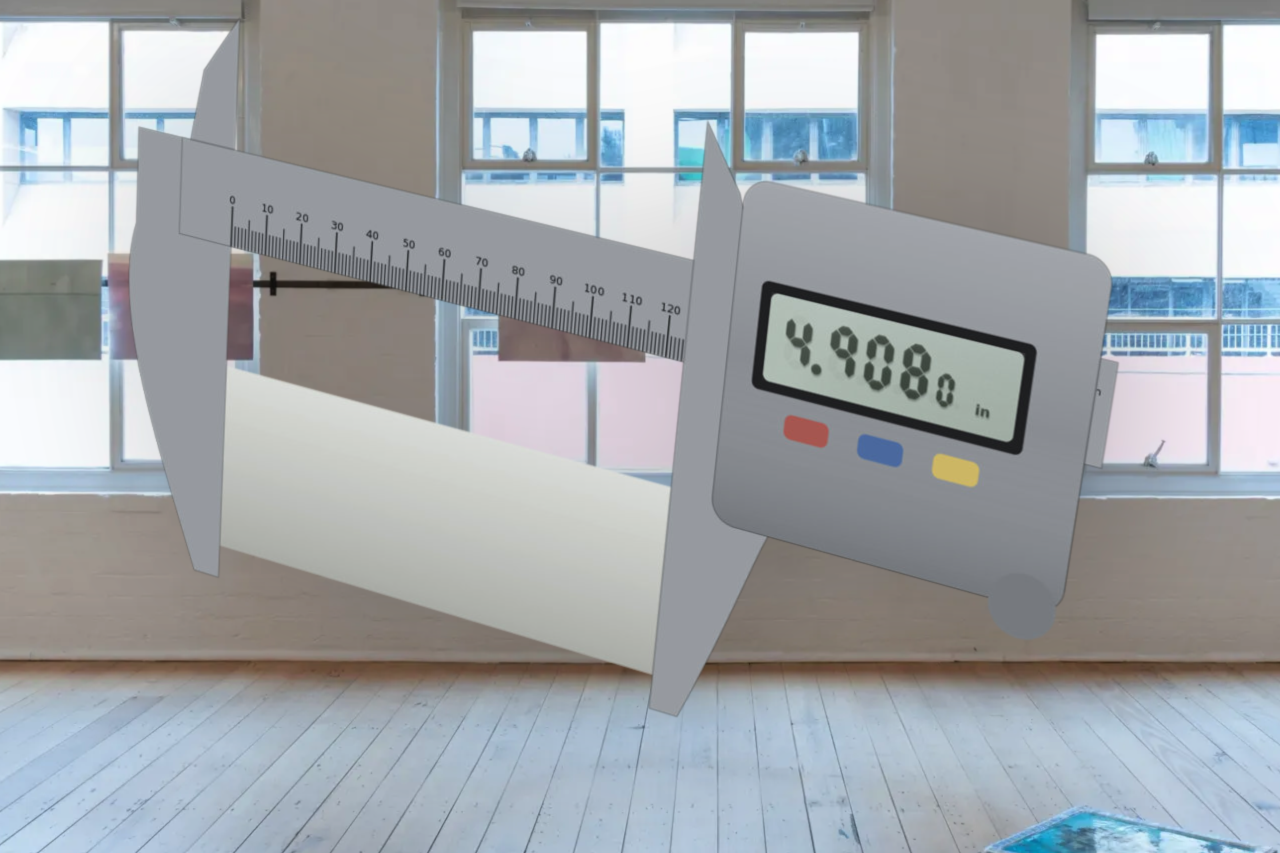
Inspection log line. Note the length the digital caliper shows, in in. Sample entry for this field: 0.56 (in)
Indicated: 4.9080 (in)
